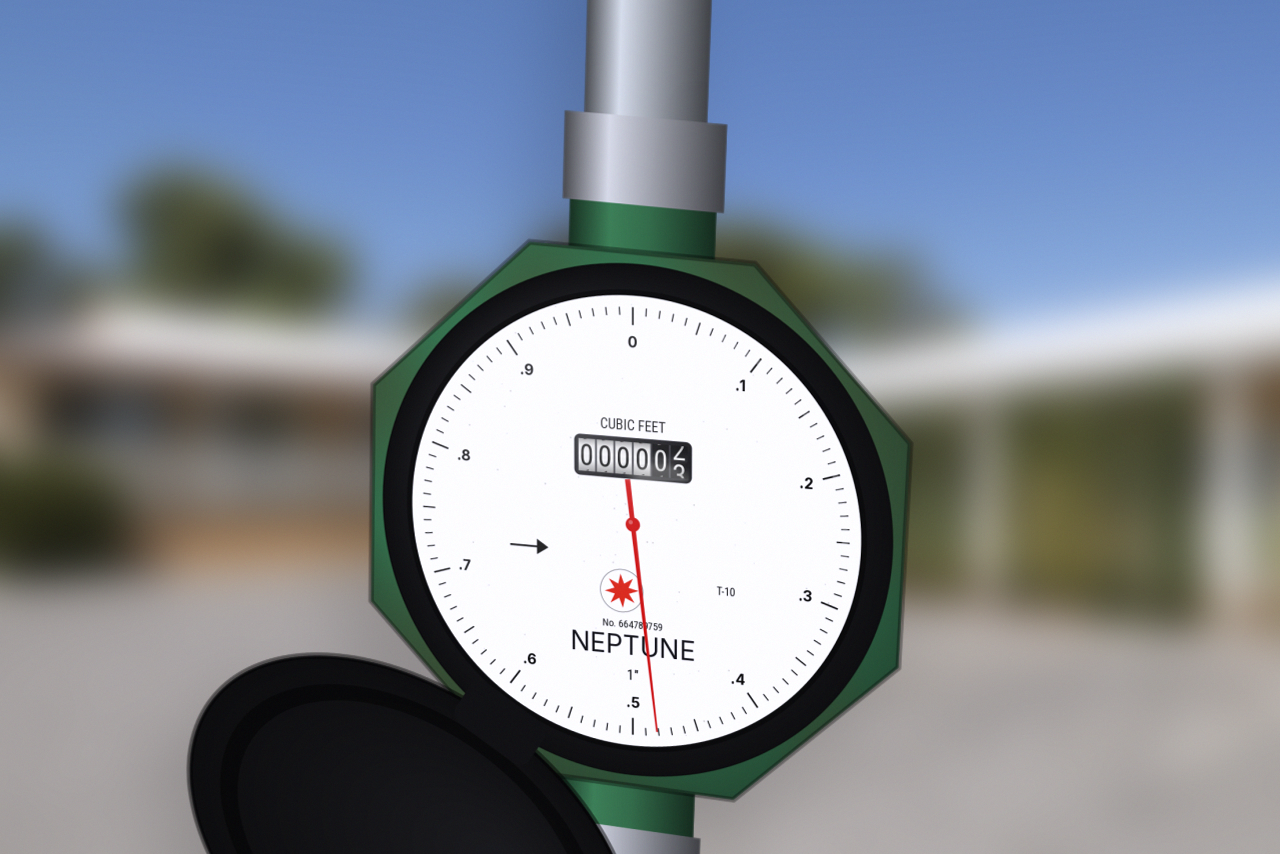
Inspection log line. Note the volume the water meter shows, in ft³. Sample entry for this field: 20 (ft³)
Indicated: 2.48 (ft³)
